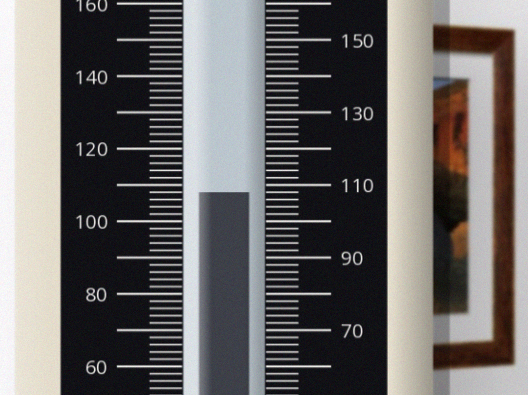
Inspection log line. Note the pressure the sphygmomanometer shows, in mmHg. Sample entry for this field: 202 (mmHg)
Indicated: 108 (mmHg)
